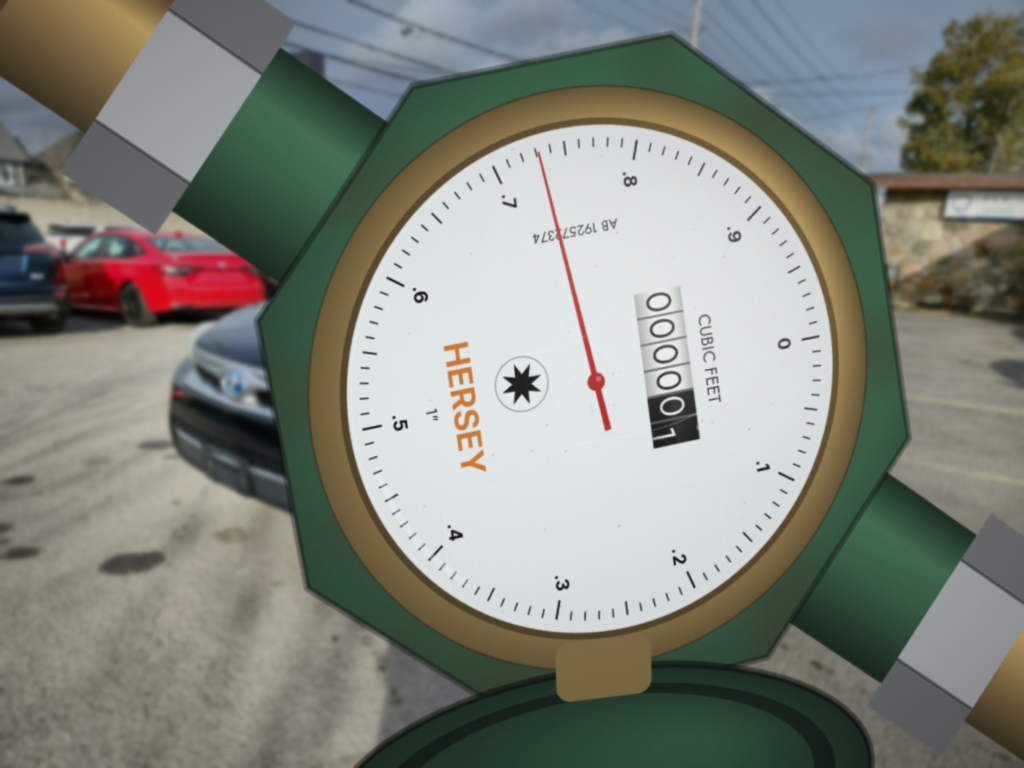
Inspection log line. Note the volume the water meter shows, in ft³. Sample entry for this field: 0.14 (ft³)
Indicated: 0.73 (ft³)
